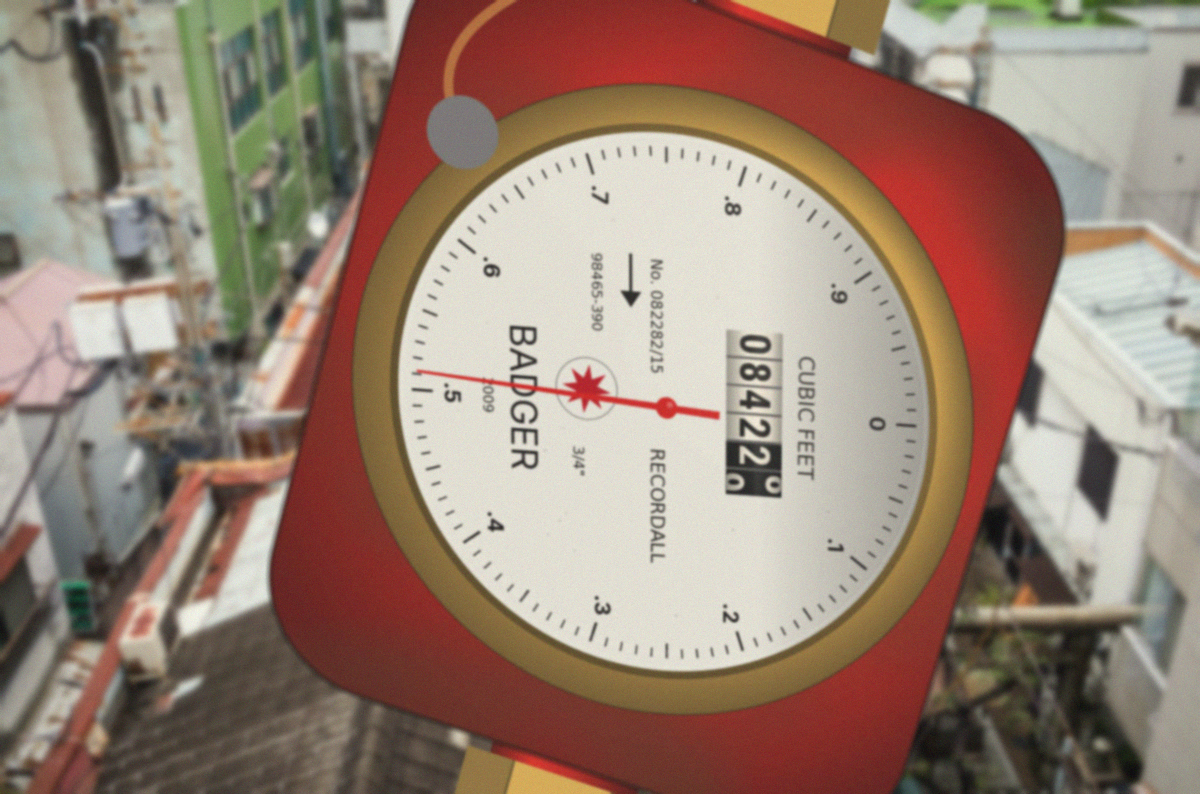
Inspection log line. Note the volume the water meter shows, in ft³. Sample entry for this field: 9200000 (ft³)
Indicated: 84228.51 (ft³)
